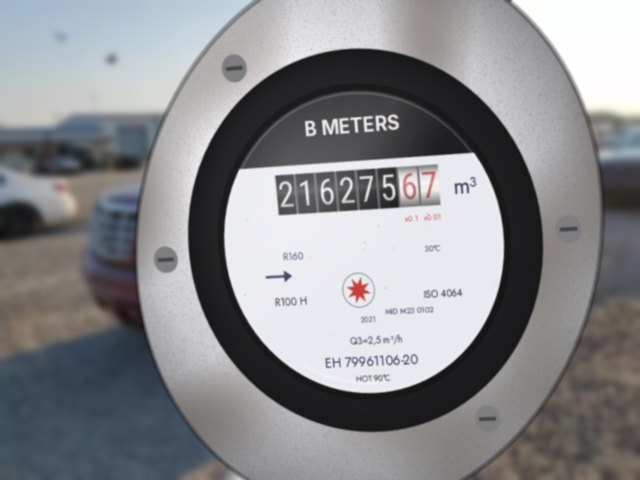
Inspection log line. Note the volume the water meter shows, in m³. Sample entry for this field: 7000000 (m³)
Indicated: 216275.67 (m³)
